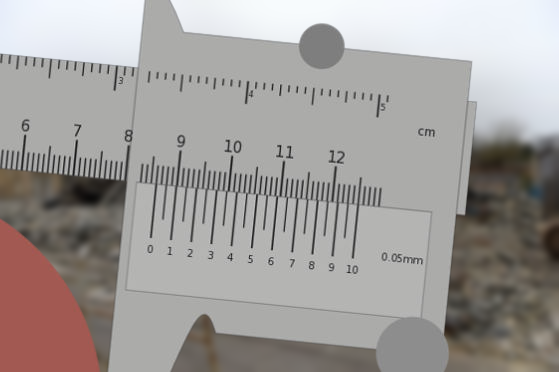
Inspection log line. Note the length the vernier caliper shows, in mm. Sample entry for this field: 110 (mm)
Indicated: 86.0 (mm)
